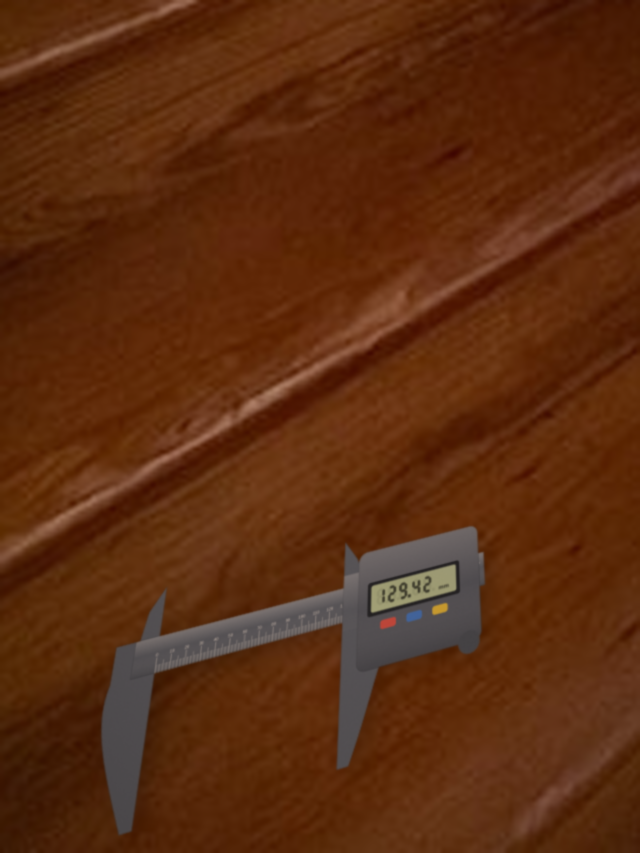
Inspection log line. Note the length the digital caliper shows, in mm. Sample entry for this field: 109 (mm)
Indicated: 129.42 (mm)
